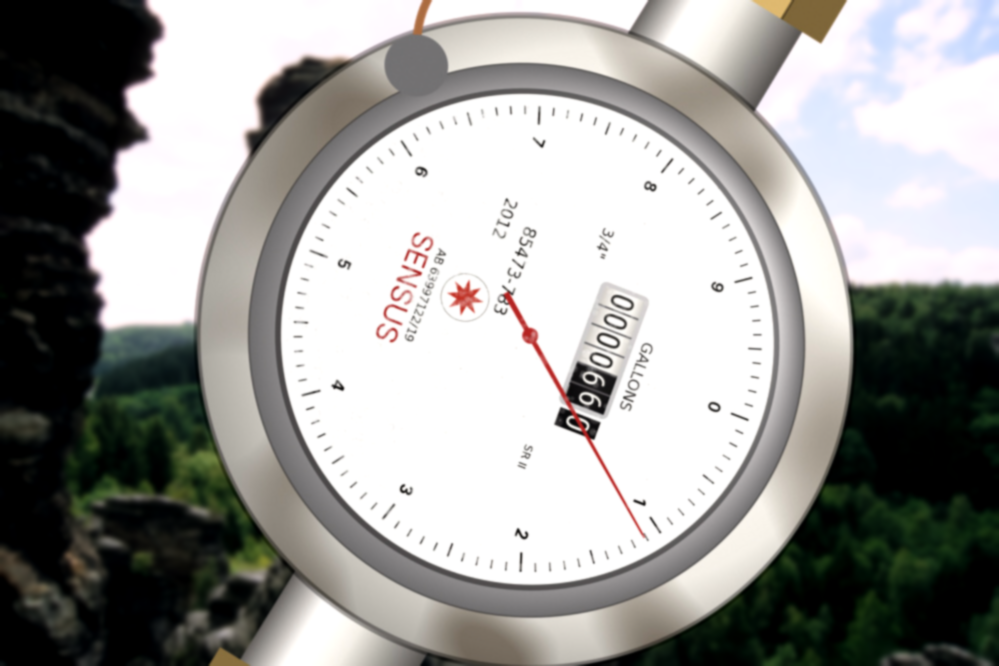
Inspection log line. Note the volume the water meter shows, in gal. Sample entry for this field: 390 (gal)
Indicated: 661.1 (gal)
